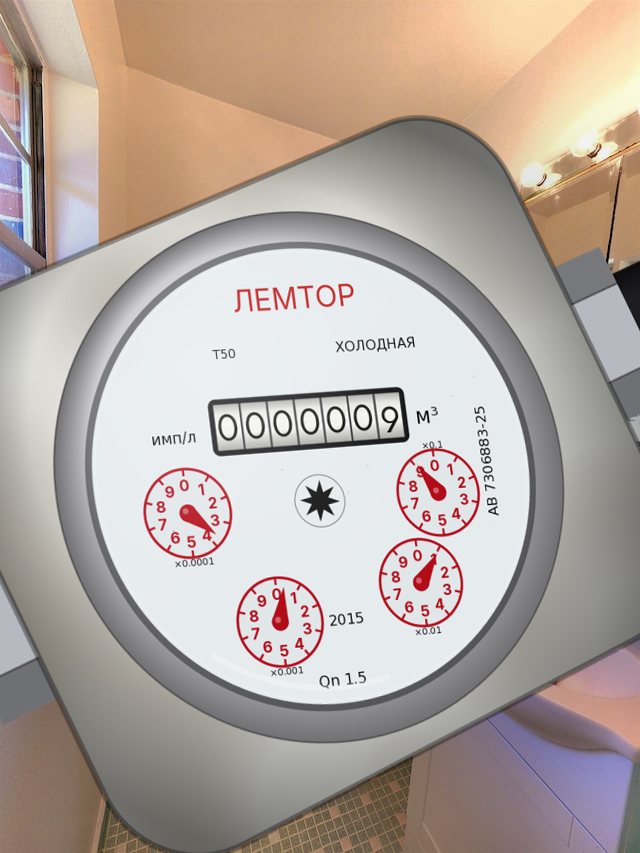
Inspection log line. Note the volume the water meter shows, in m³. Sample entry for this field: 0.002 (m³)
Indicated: 8.9103 (m³)
